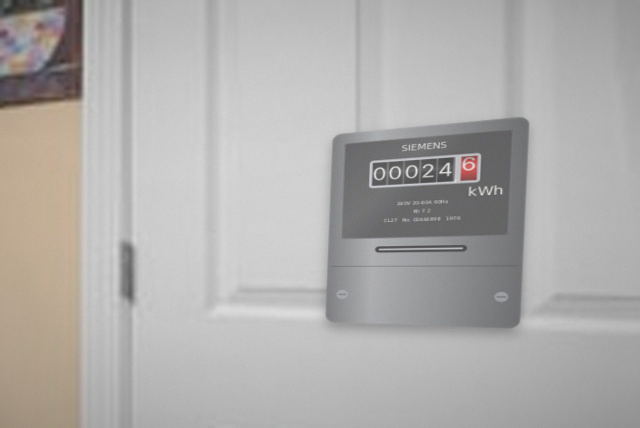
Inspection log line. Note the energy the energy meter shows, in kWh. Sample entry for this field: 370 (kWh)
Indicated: 24.6 (kWh)
